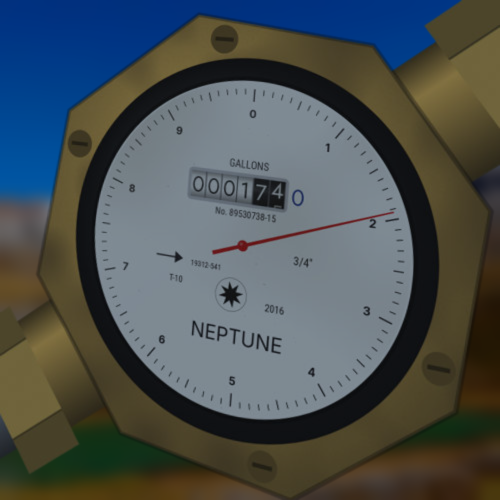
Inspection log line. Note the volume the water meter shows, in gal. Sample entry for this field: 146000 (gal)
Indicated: 1741.9 (gal)
